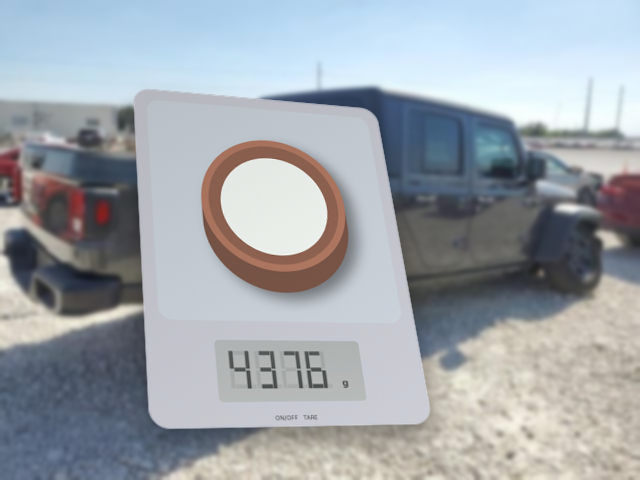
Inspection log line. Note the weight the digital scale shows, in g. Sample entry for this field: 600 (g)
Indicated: 4376 (g)
